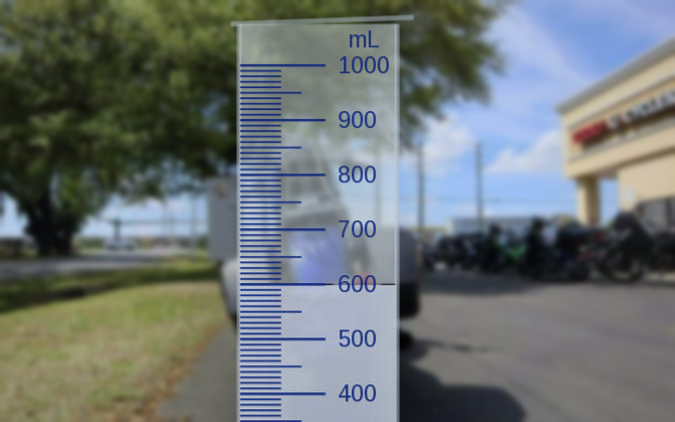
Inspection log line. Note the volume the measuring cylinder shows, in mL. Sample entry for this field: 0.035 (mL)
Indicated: 600 (mL)
